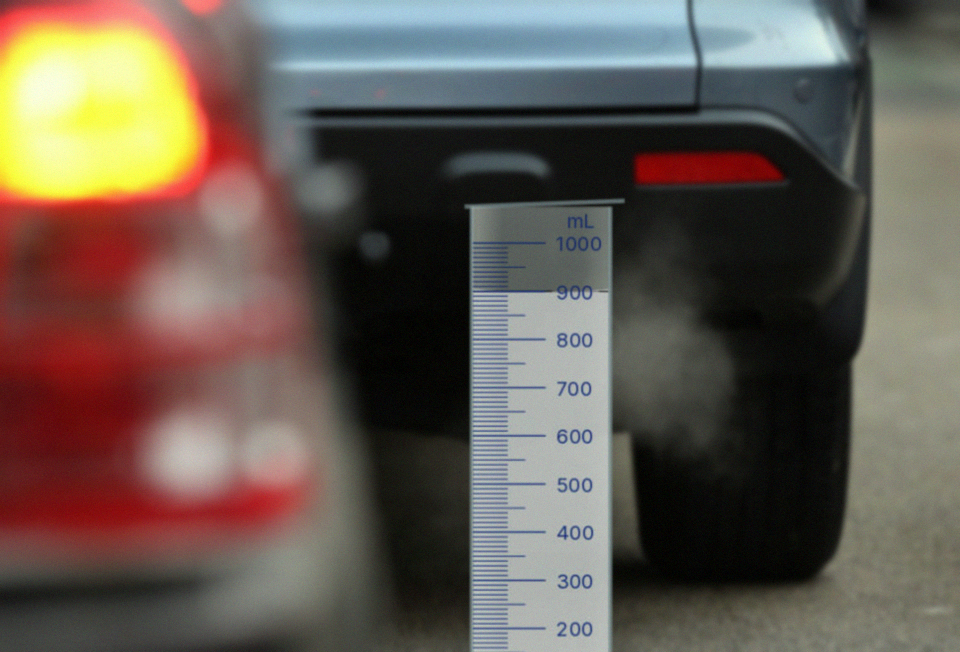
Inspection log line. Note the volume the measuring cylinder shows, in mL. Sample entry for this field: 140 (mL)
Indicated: 900 (mL)
